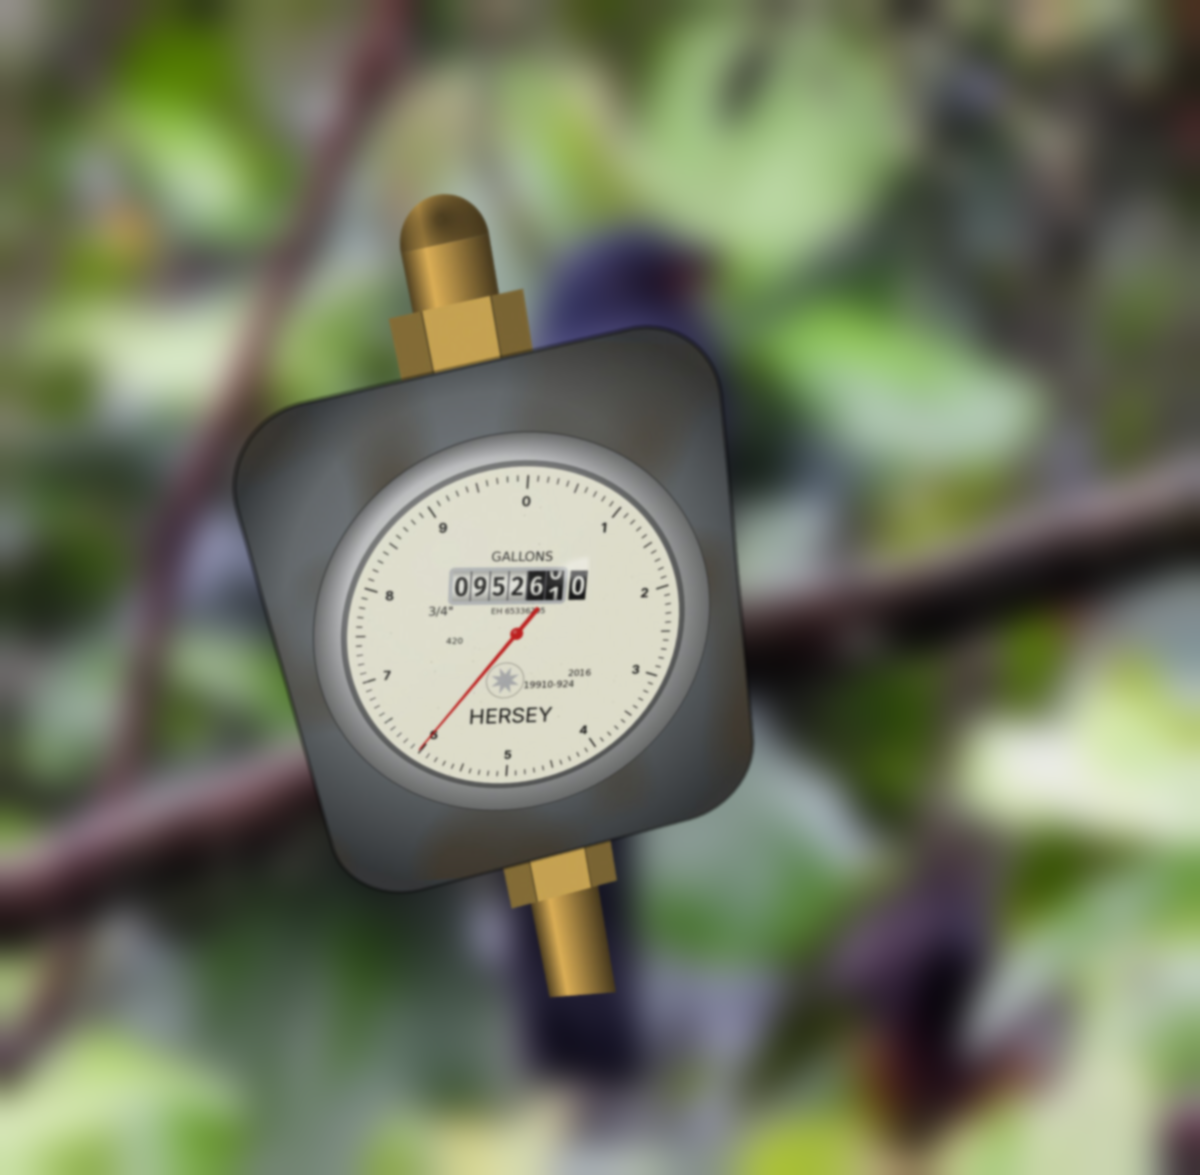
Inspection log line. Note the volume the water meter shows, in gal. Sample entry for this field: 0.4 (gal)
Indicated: 952606.0 (gal)
